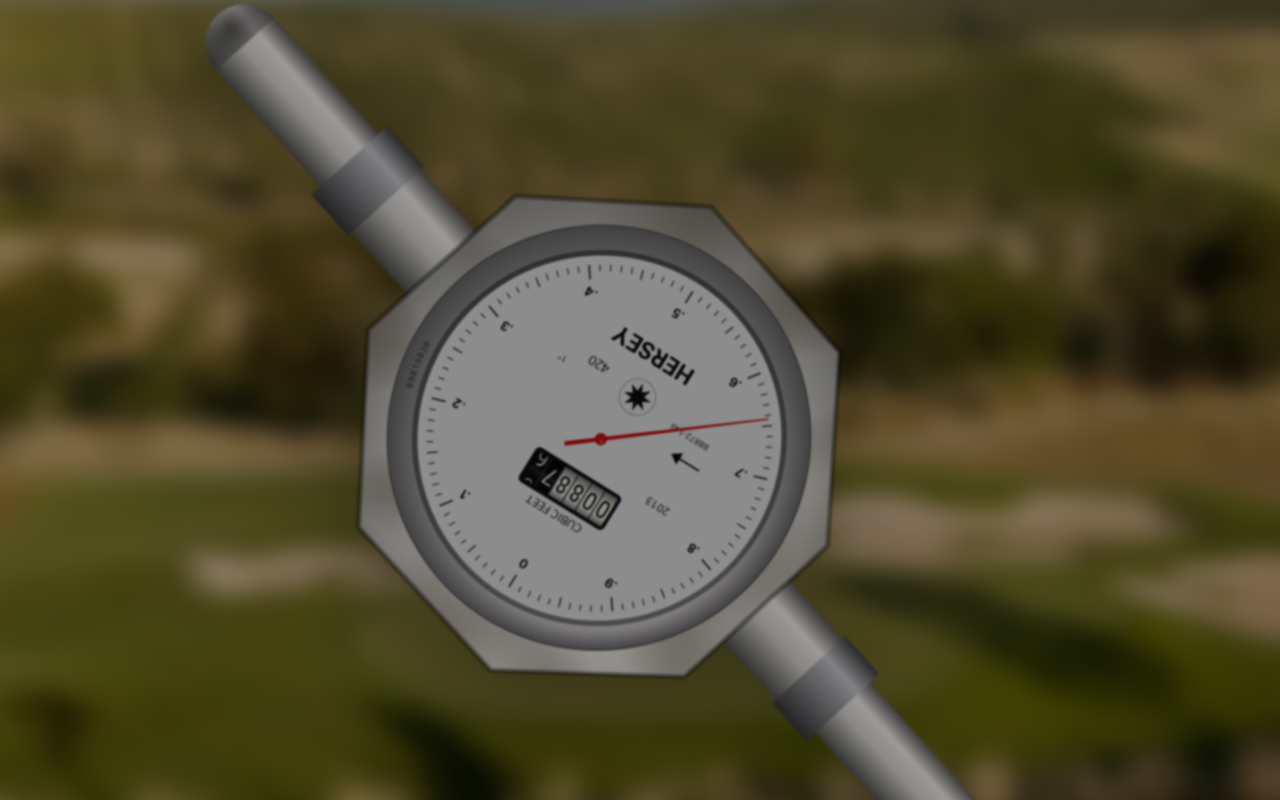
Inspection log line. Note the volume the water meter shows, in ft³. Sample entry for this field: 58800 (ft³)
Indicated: 8875.64 (ft³)
